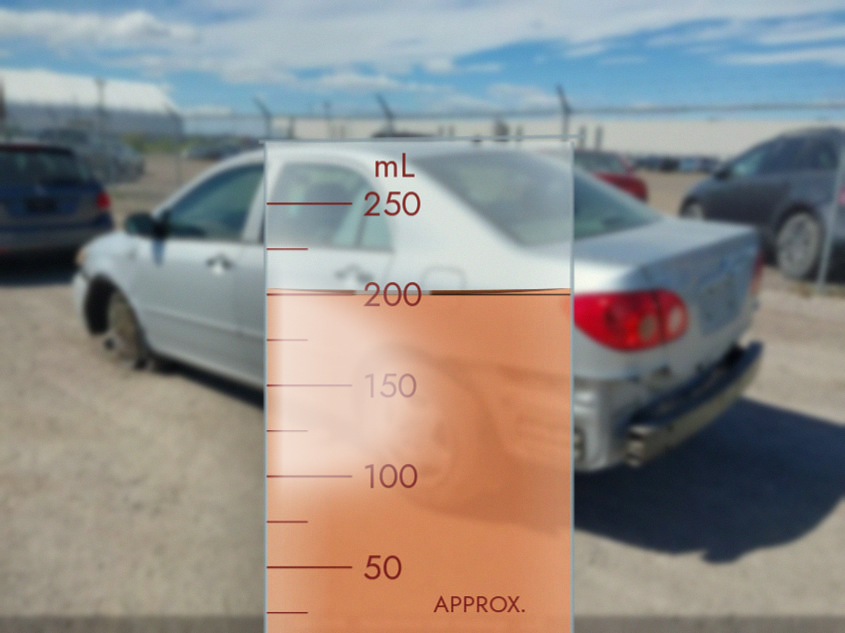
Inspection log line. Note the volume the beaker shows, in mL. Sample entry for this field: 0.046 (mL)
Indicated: 200 (mL)
